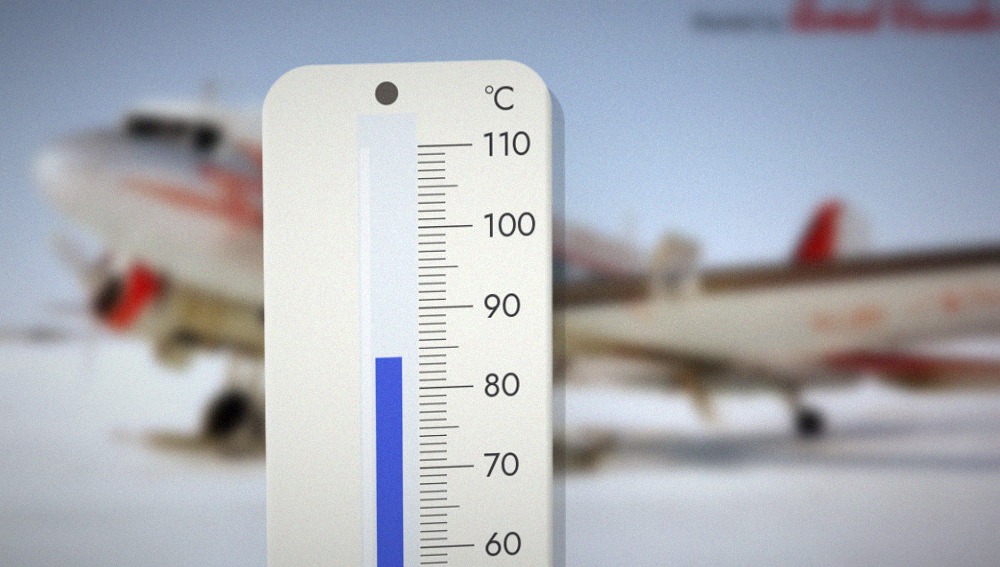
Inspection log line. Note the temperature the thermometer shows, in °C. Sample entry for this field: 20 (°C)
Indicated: 84 (°C)
